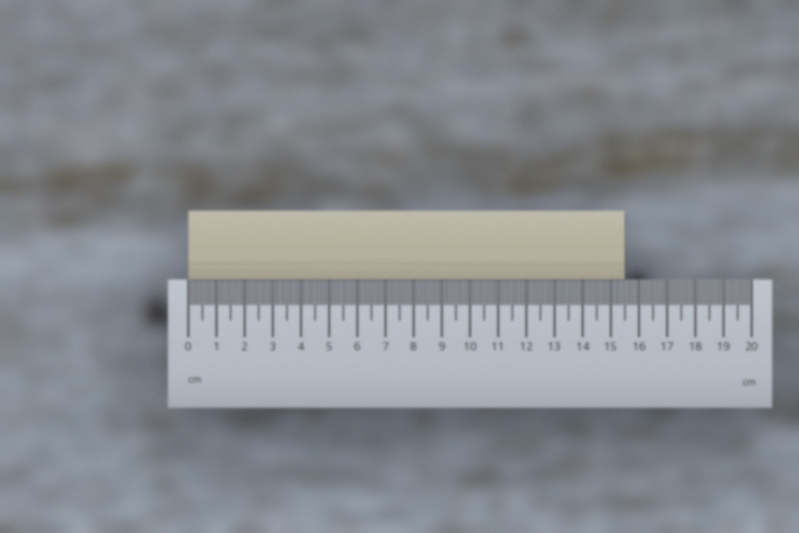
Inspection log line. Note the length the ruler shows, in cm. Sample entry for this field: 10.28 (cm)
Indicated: 15.5 (cm)
